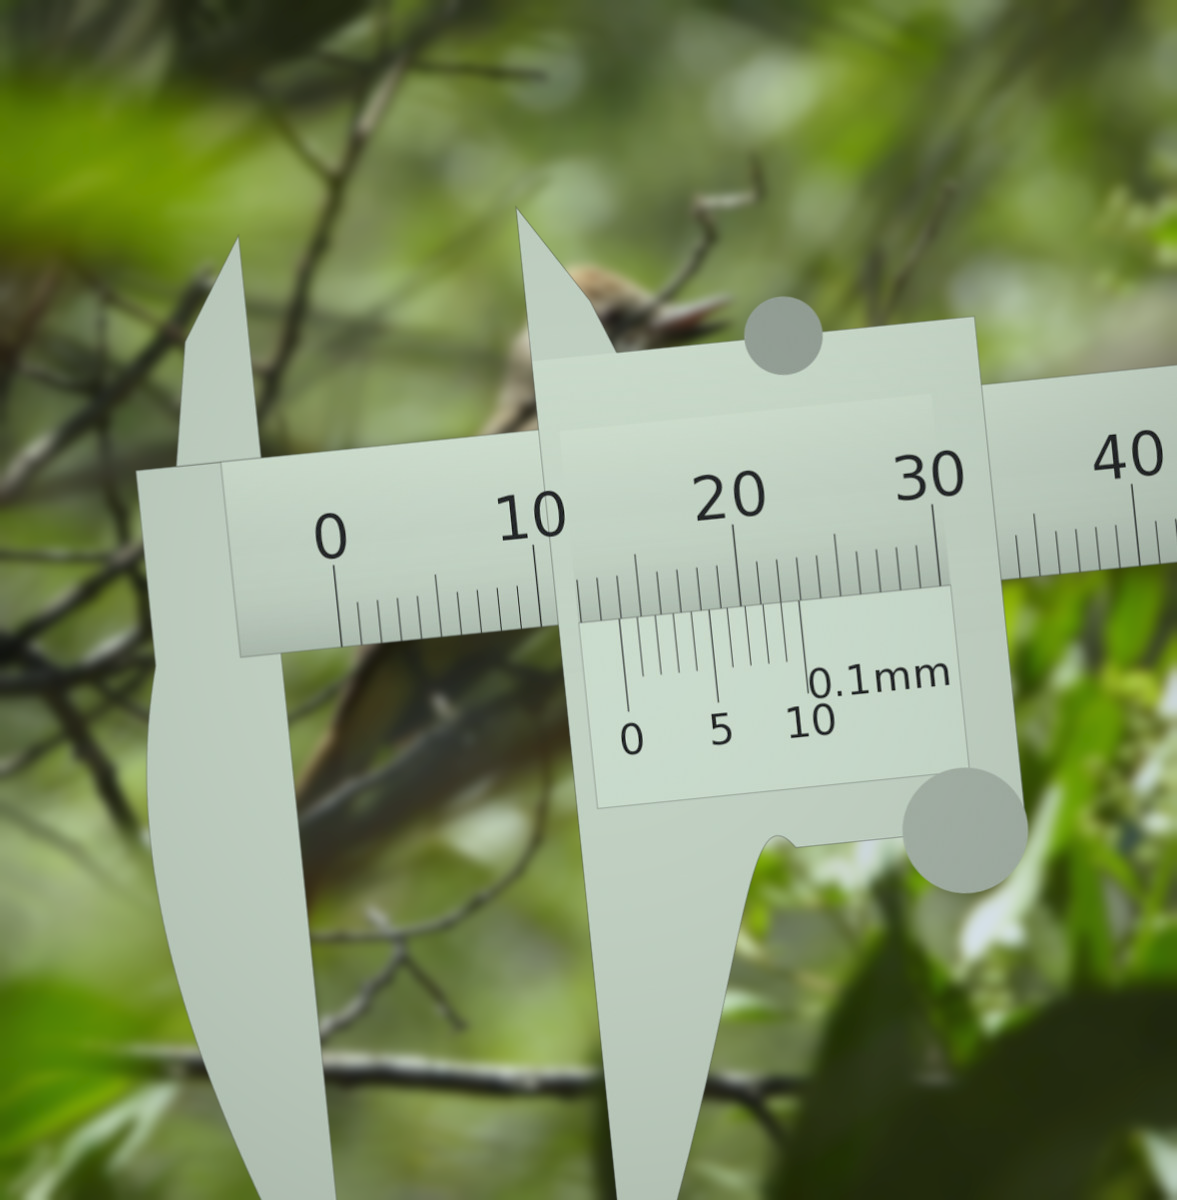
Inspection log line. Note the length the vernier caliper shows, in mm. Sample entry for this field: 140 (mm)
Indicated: 13.9 (mm)
